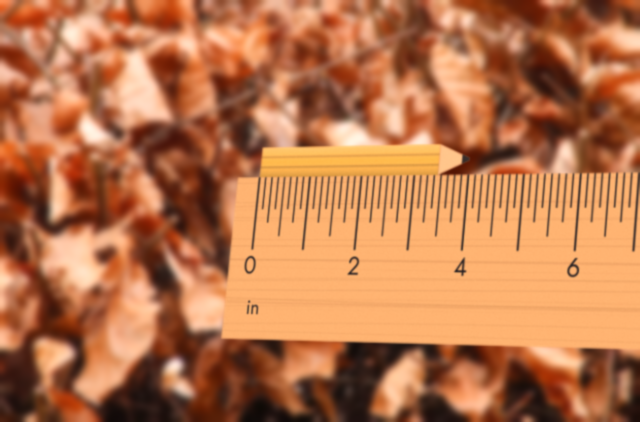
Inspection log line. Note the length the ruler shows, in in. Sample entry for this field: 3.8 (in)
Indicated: 4 (in)
